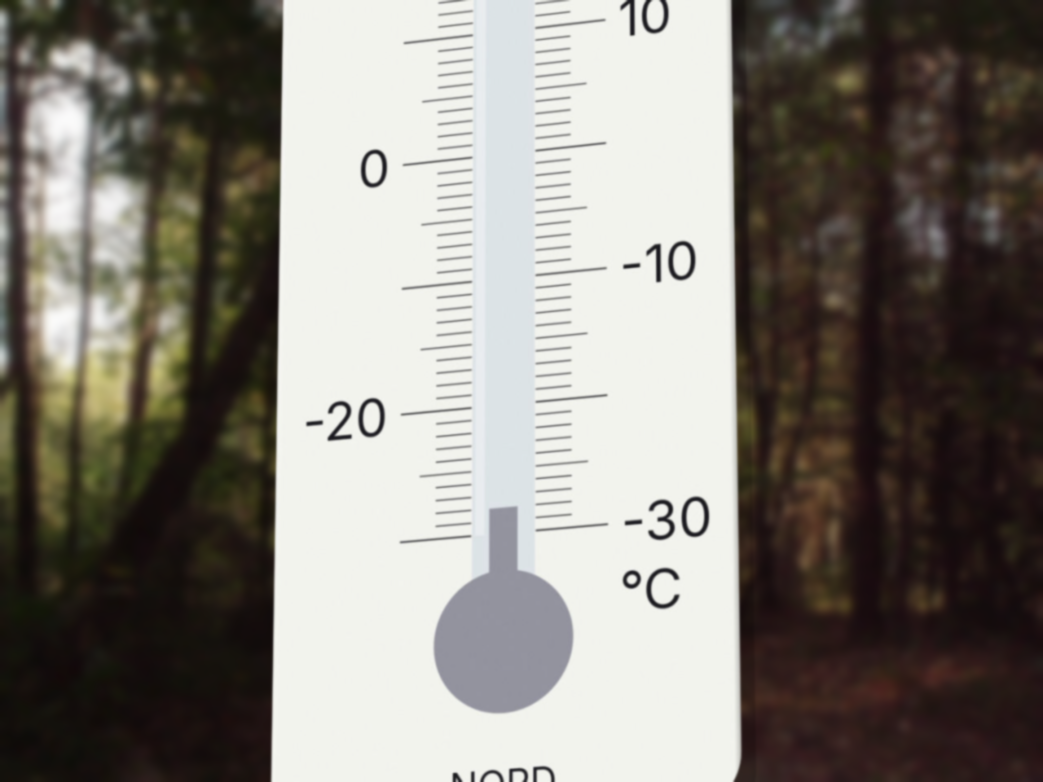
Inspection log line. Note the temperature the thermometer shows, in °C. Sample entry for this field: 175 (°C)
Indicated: -28 (°C)
